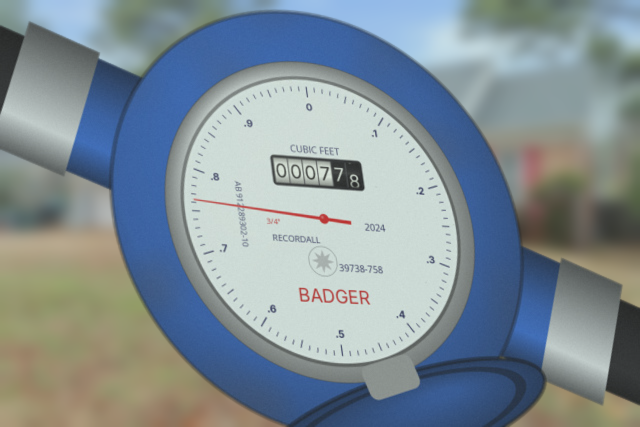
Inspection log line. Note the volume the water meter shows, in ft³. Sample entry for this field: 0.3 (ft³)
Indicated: 777.76 (ft³)
